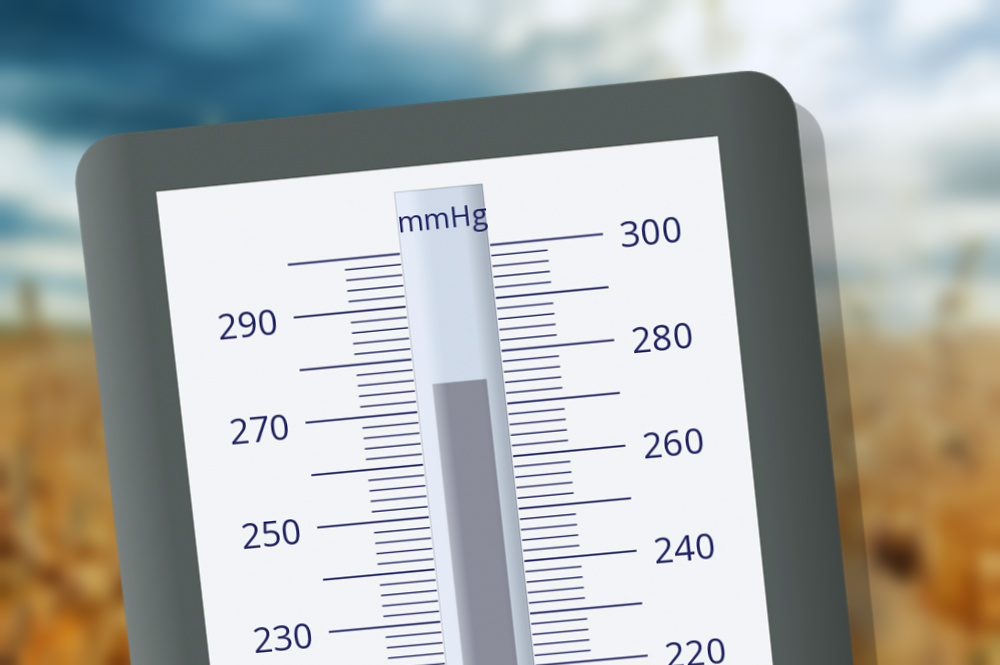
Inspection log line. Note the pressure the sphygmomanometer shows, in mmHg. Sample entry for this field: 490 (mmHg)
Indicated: 275 (mmHg)
